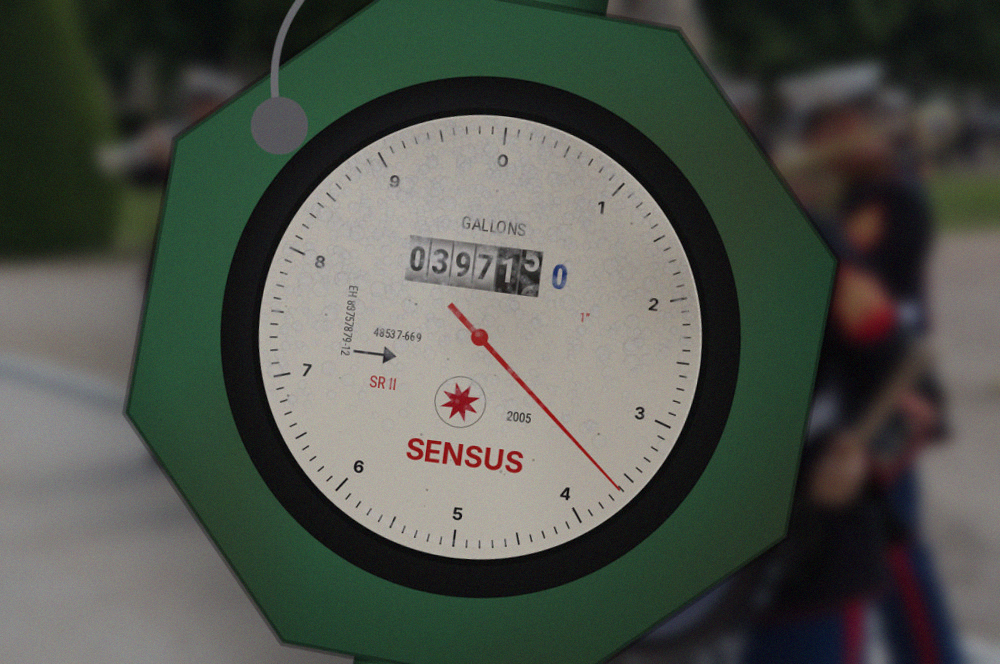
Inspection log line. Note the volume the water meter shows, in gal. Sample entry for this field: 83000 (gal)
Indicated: 397153.6 (gal)
